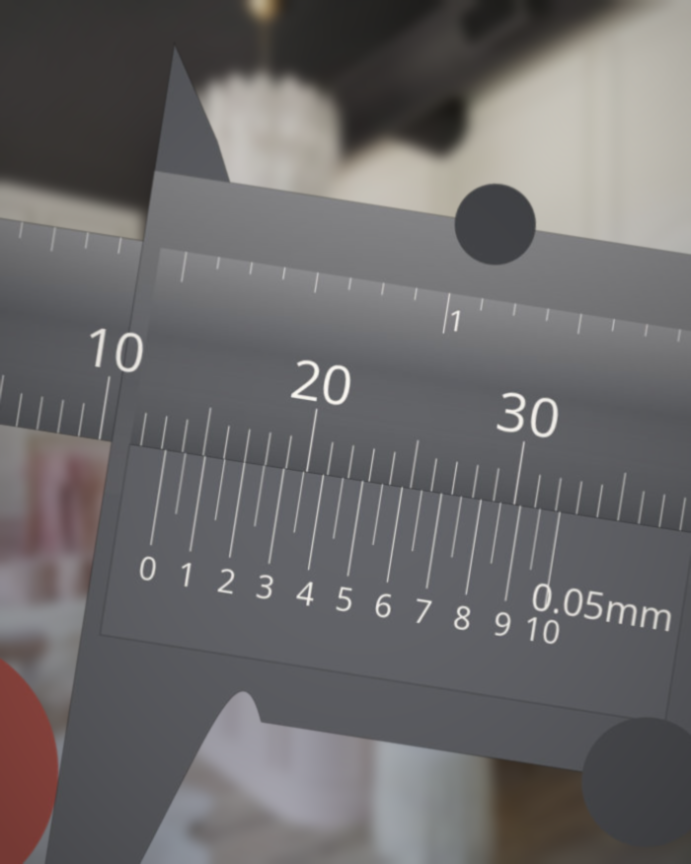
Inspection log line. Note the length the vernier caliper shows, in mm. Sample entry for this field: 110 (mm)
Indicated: 13.2 (mm)
